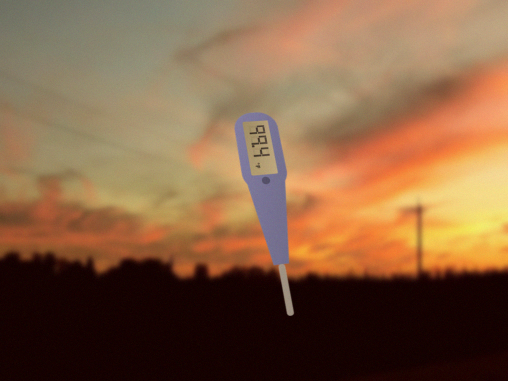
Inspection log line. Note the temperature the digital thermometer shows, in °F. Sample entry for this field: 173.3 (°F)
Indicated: 99.4 (°F)
